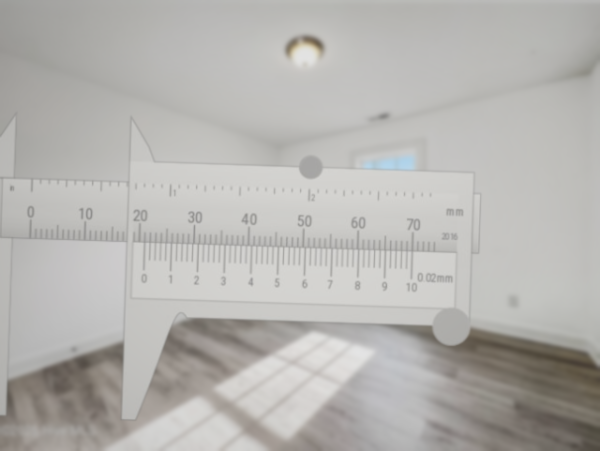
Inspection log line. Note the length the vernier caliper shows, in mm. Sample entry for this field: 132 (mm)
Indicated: 21.0 (mm)
